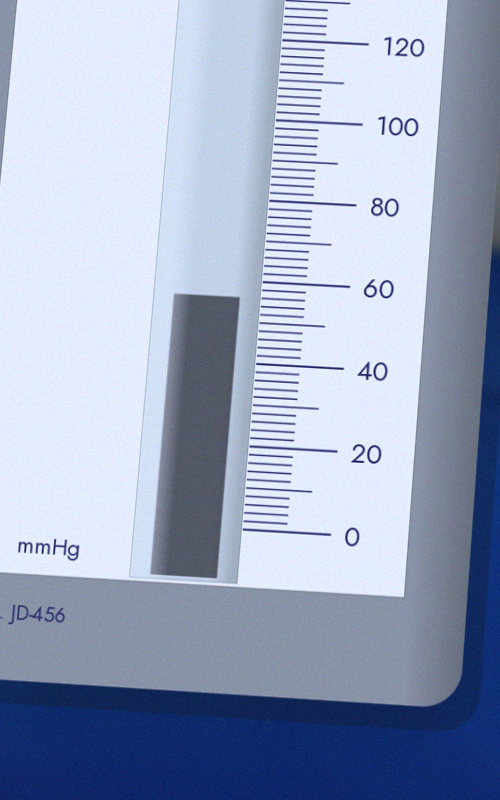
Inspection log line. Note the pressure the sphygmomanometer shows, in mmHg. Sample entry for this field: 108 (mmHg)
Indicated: 56 (mmHg)
